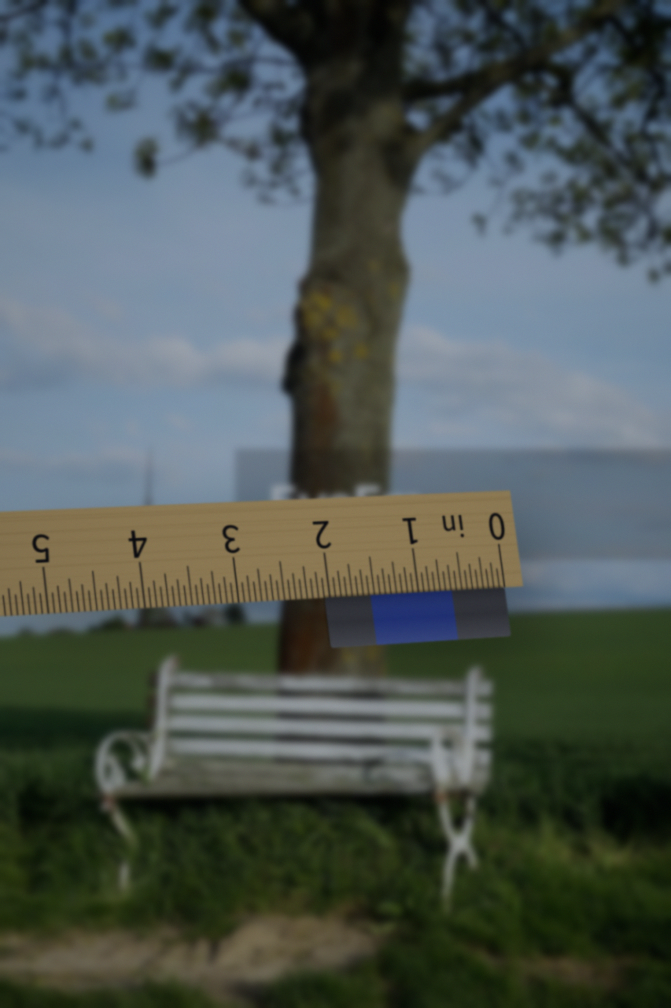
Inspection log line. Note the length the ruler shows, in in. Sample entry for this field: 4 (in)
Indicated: 2.0625 (in)
